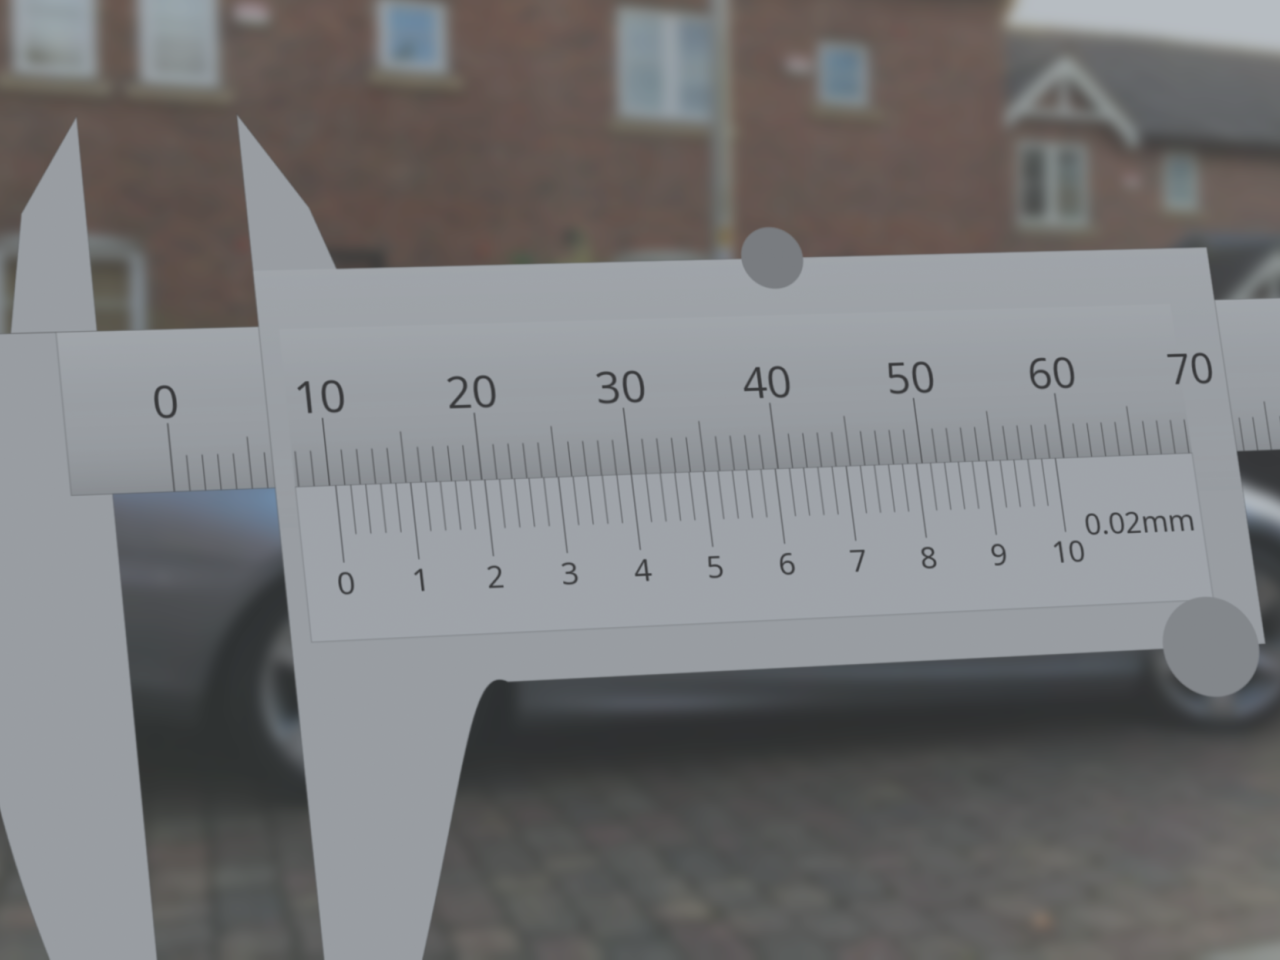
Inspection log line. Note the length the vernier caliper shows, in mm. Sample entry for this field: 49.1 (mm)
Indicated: 10.4 (mm)
